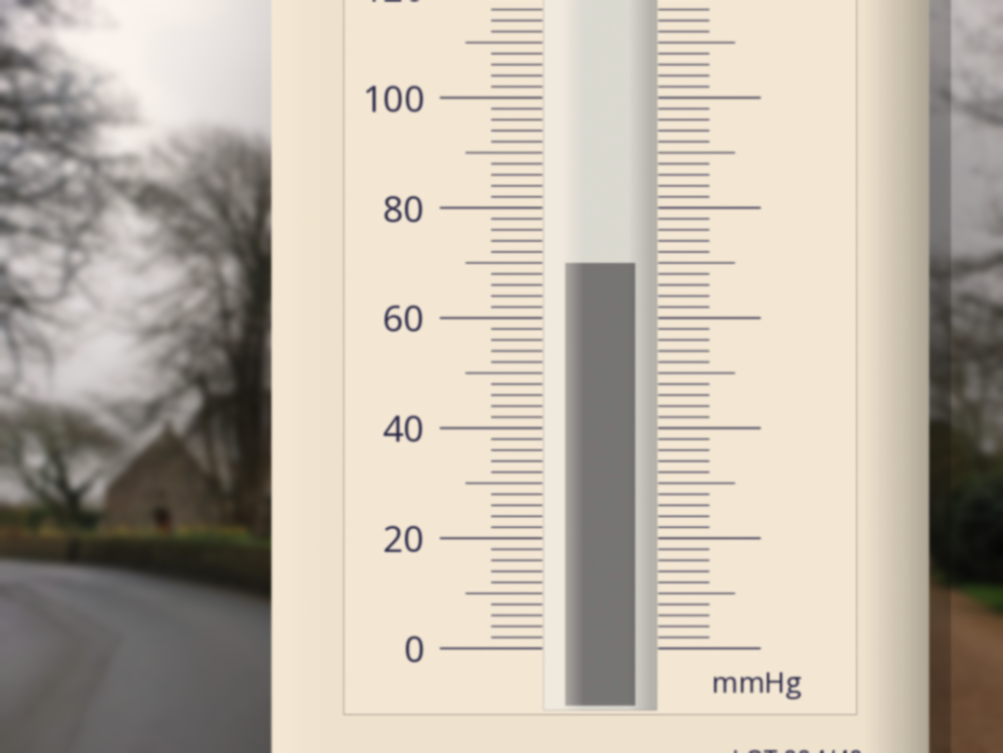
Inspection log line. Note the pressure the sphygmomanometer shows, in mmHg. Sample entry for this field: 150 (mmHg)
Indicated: 70 (mmHg)
